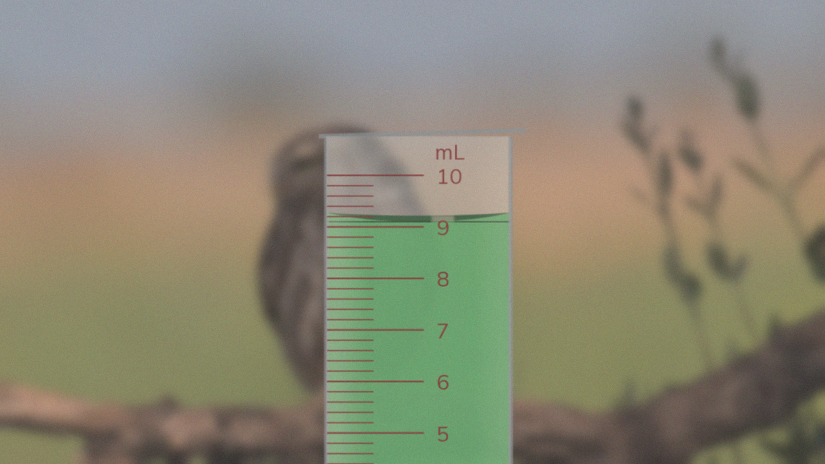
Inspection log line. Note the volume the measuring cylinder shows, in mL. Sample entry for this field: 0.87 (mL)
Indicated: 9.1 (mL)
